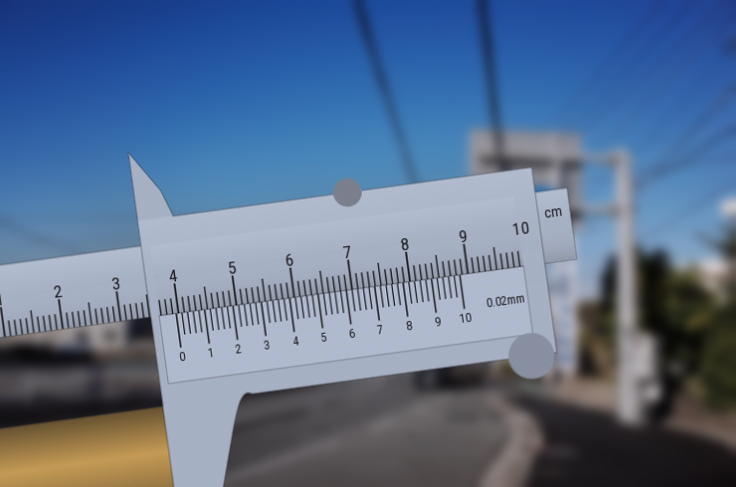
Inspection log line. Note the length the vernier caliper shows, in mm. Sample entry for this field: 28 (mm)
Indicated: 39.6 (mm)
